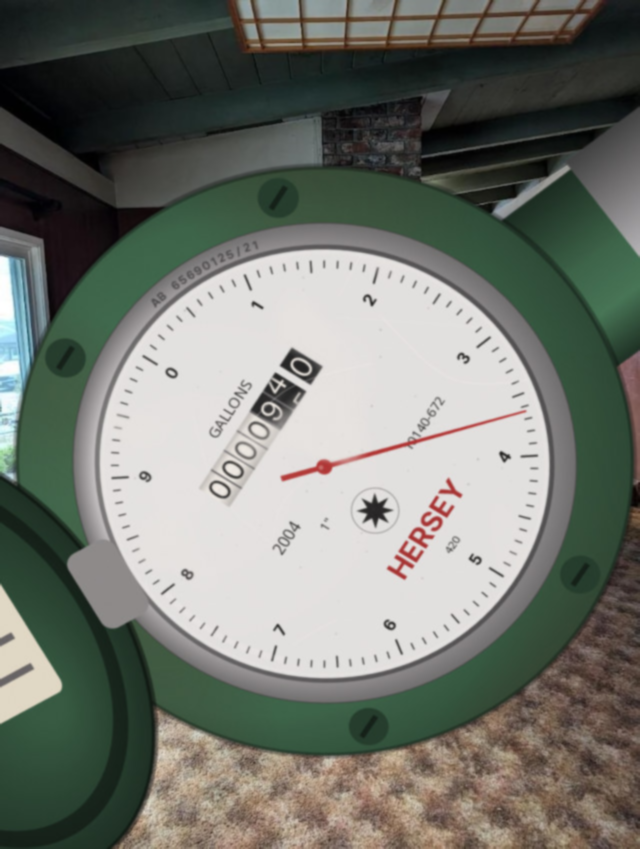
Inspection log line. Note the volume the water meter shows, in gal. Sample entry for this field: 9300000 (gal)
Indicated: 943.6 (gal)
